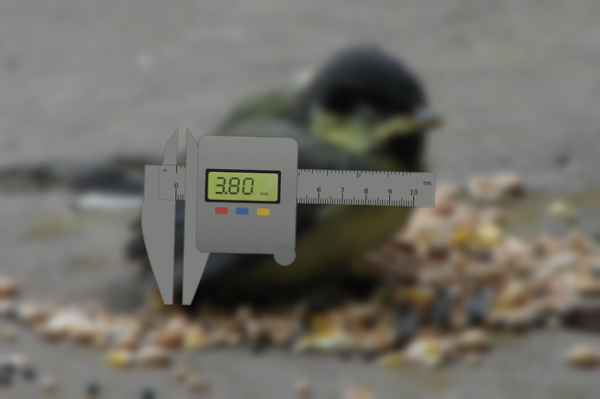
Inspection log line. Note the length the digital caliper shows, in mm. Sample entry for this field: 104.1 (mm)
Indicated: 3.80 (mm)
